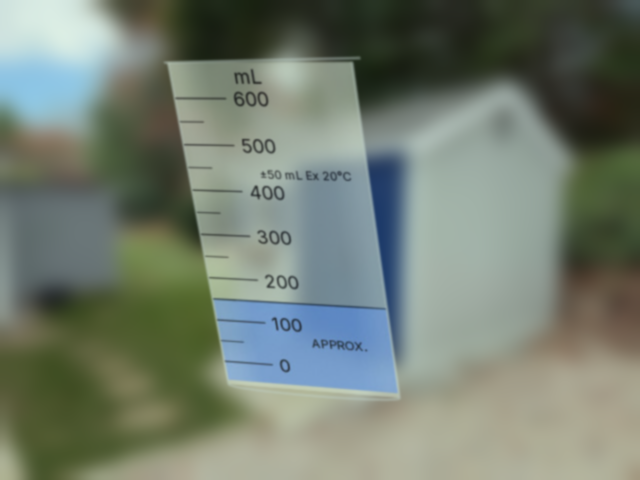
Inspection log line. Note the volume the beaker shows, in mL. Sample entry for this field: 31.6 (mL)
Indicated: 150 (mL)
